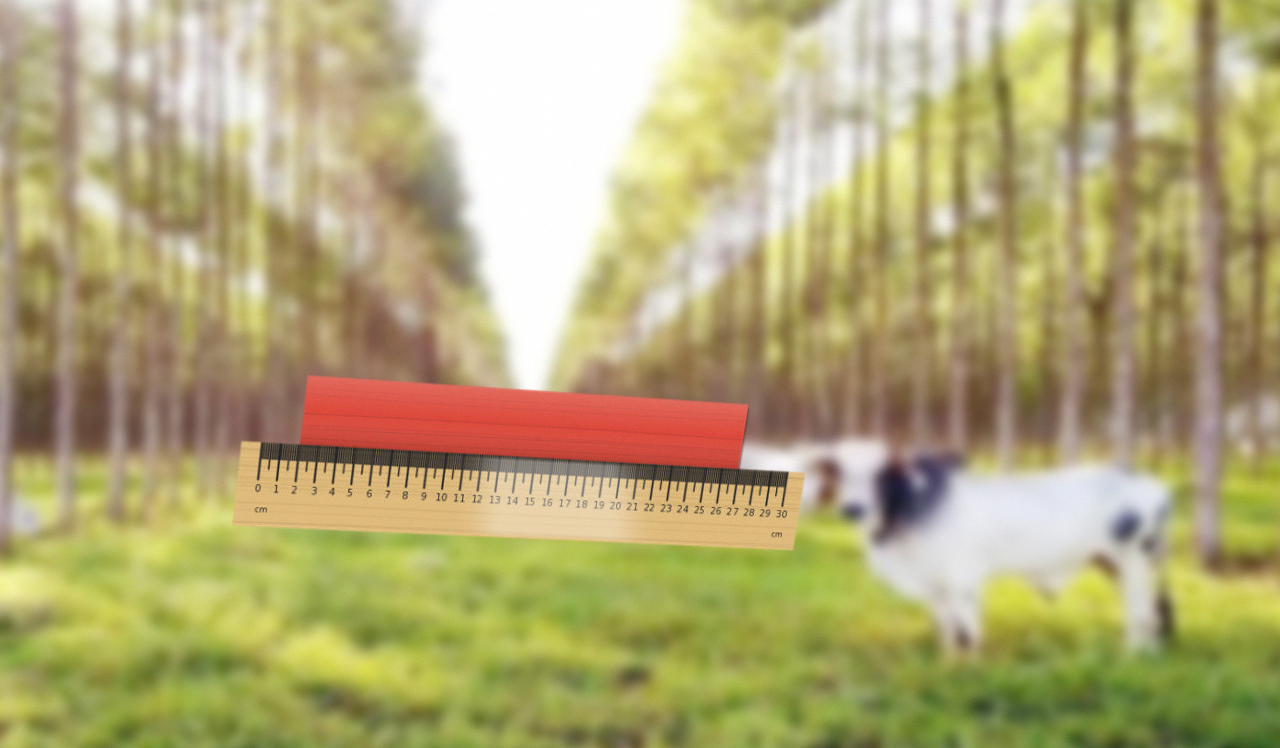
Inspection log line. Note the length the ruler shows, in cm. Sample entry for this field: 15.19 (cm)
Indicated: 25 (cm)
